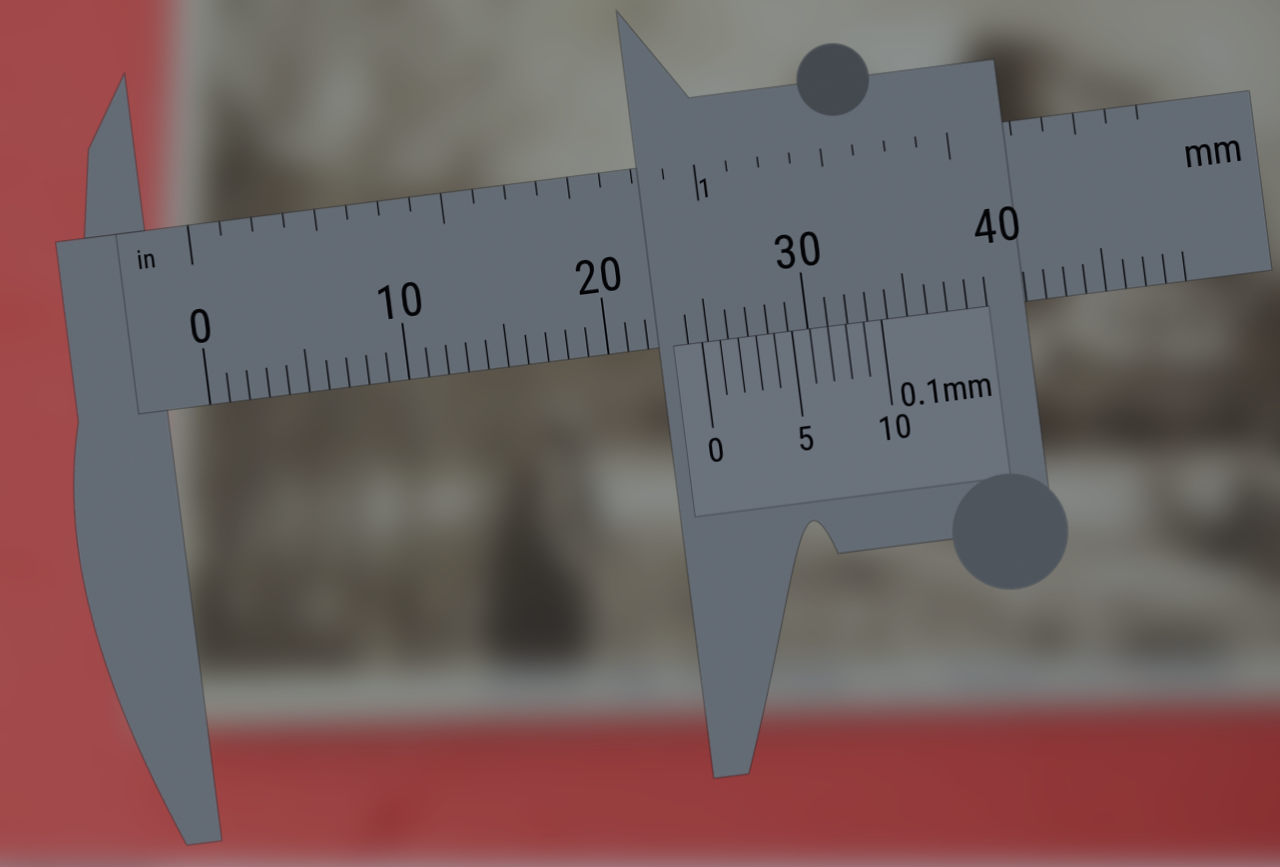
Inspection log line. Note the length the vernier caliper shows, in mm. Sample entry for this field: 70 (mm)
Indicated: 24.7 (mm)
